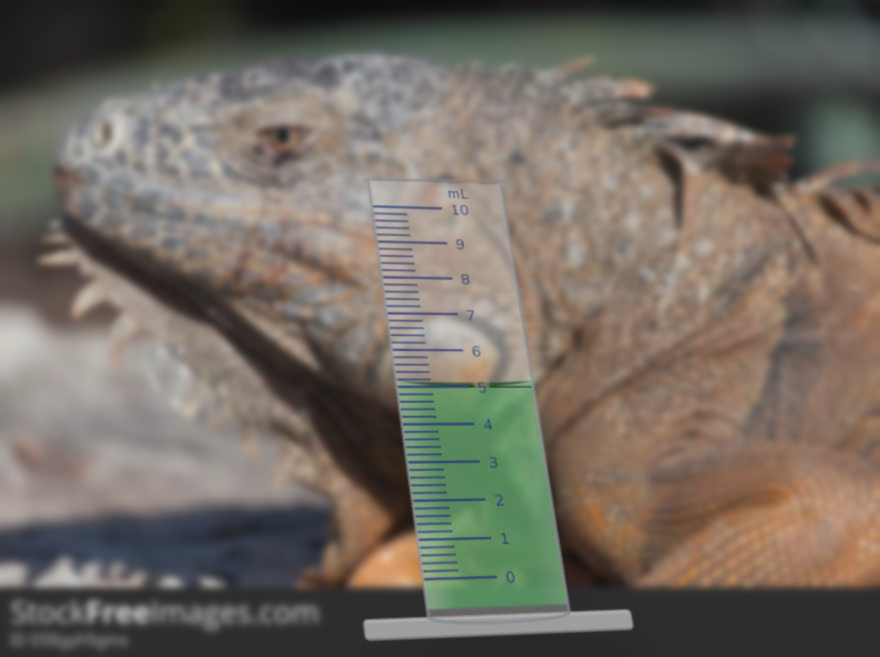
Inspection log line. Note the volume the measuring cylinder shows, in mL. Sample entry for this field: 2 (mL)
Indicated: 5 (mL)
